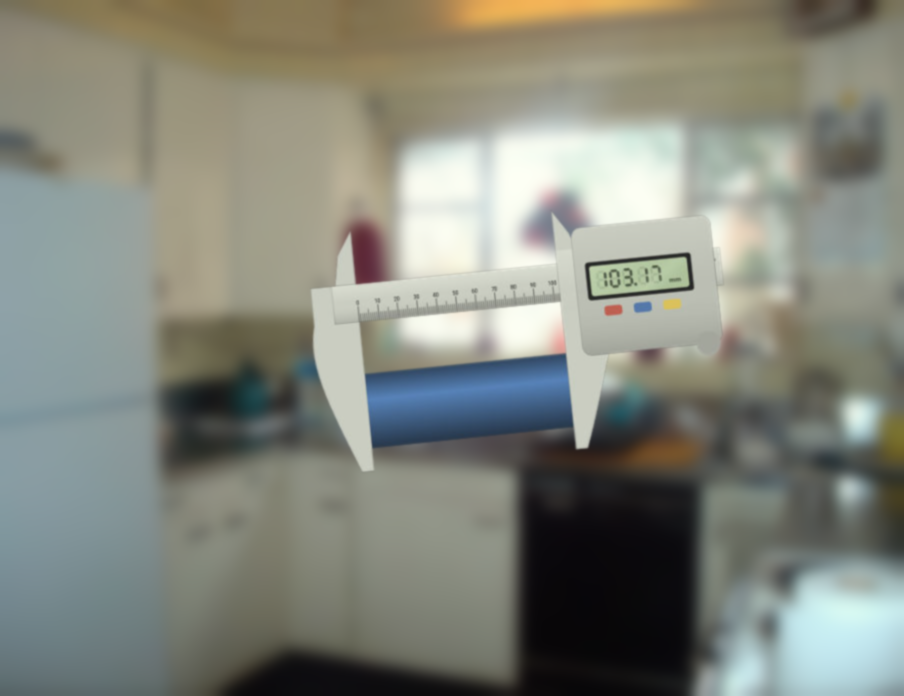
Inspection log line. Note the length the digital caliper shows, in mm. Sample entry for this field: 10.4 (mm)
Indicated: 103.17 (mm)
